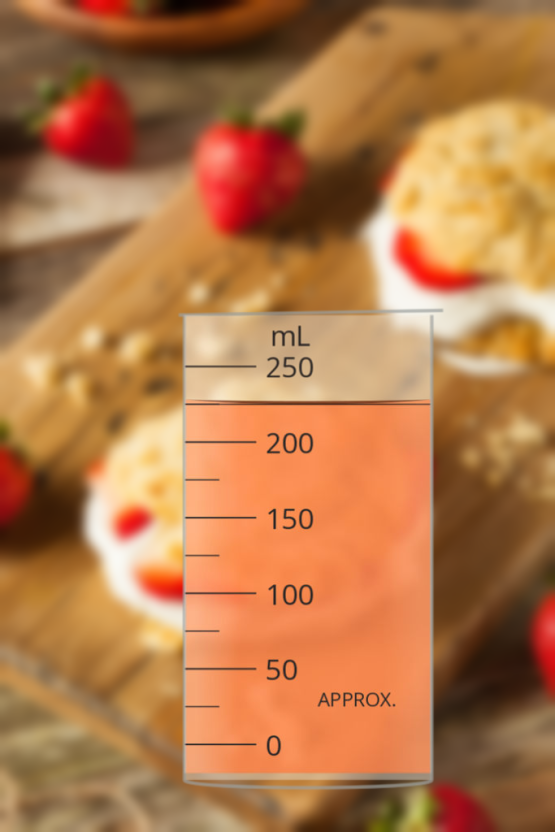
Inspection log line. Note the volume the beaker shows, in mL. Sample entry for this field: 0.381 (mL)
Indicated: 225 (mL)
